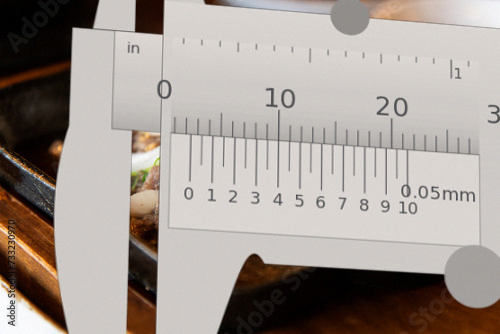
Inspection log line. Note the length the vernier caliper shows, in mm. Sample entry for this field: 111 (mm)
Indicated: 2.4 (mm)
